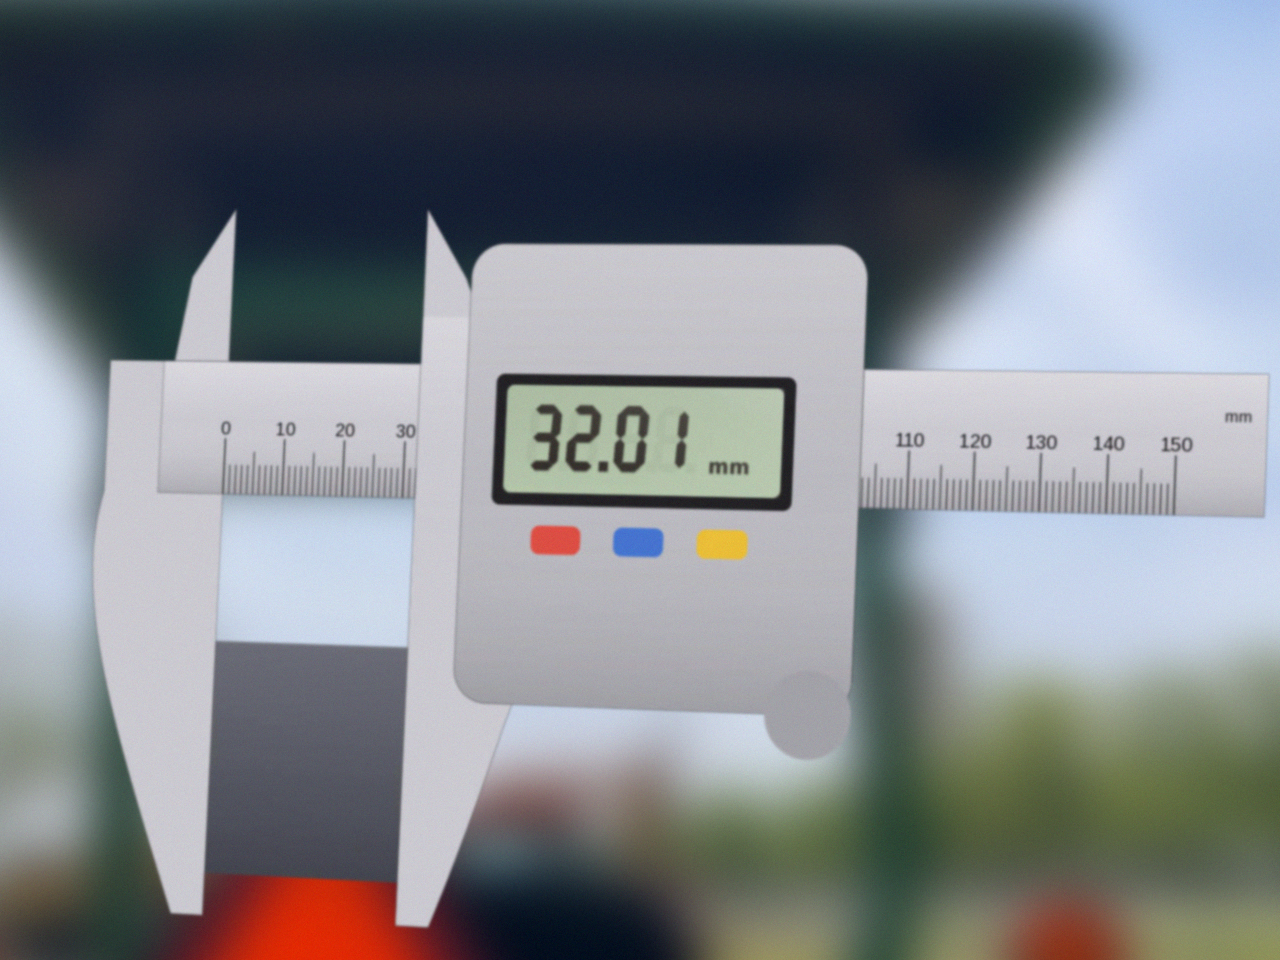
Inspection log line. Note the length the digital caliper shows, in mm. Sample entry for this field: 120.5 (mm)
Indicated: 32.01 (mm)
